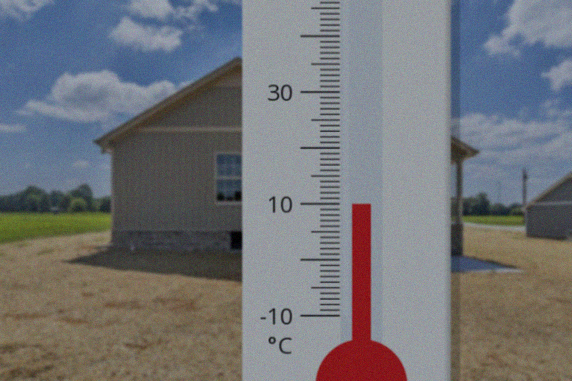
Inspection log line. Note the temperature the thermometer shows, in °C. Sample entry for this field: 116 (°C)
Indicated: 10 (°C)
